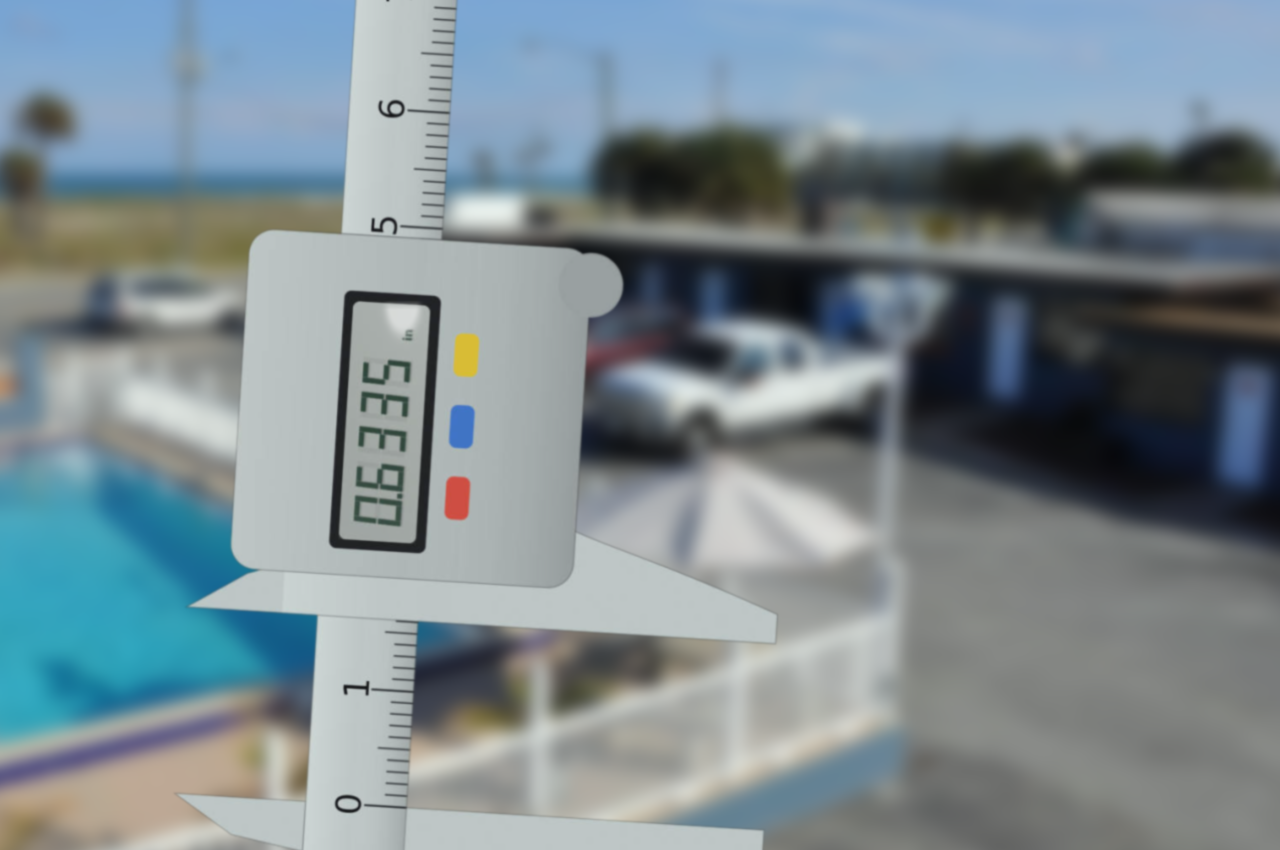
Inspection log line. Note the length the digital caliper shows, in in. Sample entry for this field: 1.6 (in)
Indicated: 0.6335 (in)
